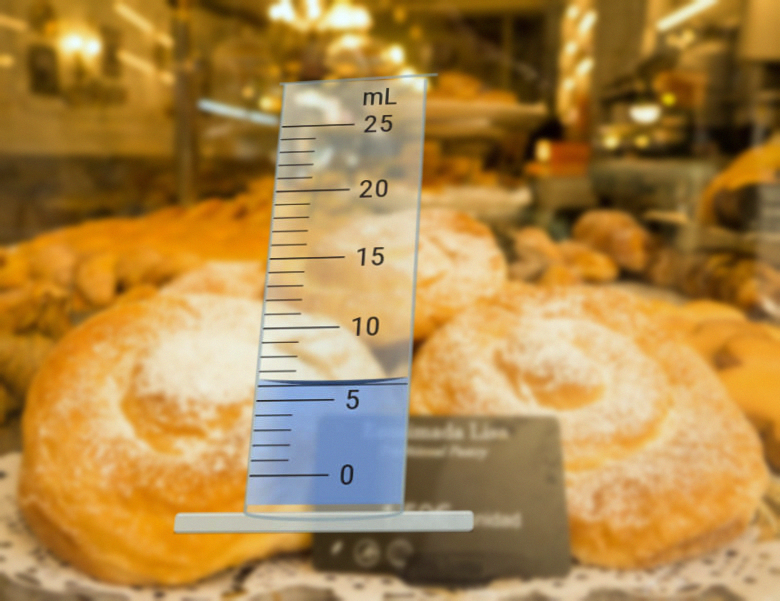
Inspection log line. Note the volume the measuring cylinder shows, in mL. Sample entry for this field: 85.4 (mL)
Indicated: 6 (mL)
